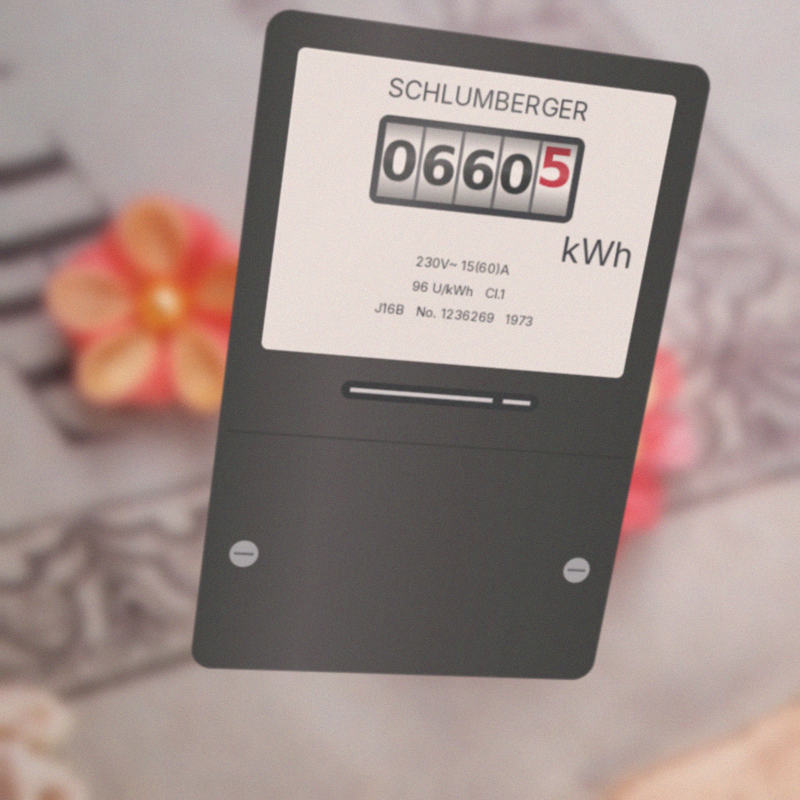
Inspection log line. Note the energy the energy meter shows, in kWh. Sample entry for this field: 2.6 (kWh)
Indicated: 660.5 (kWh)
